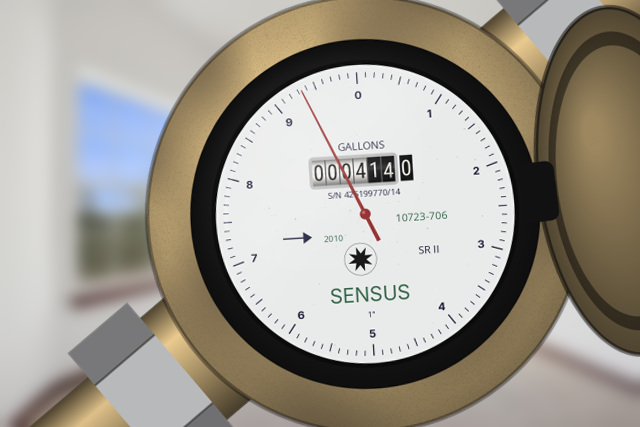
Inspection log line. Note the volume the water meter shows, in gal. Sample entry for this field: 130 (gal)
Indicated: 4139.3 (gal)
